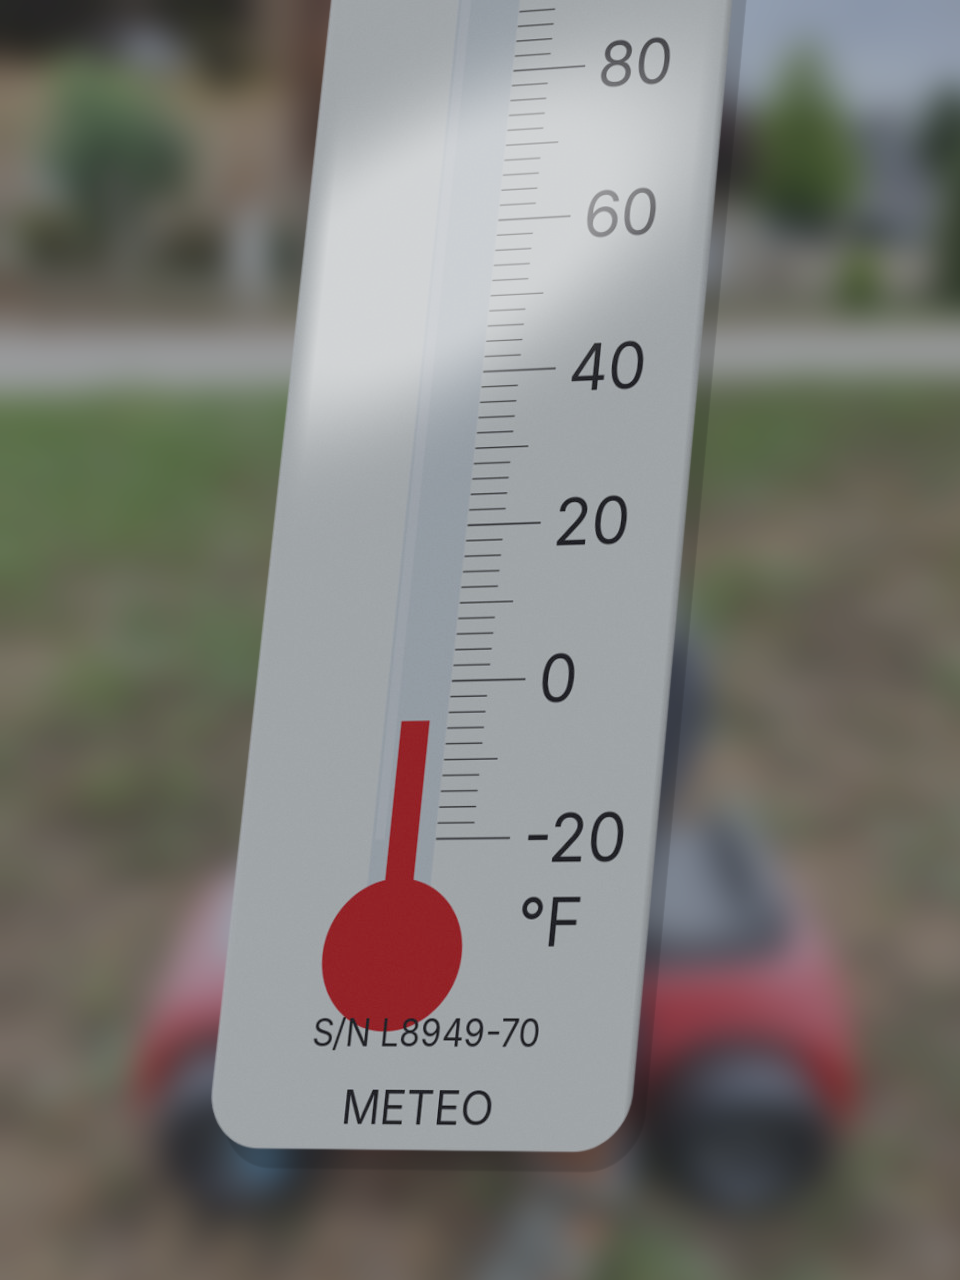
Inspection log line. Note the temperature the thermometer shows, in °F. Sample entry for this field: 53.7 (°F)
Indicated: -5 (°F)
